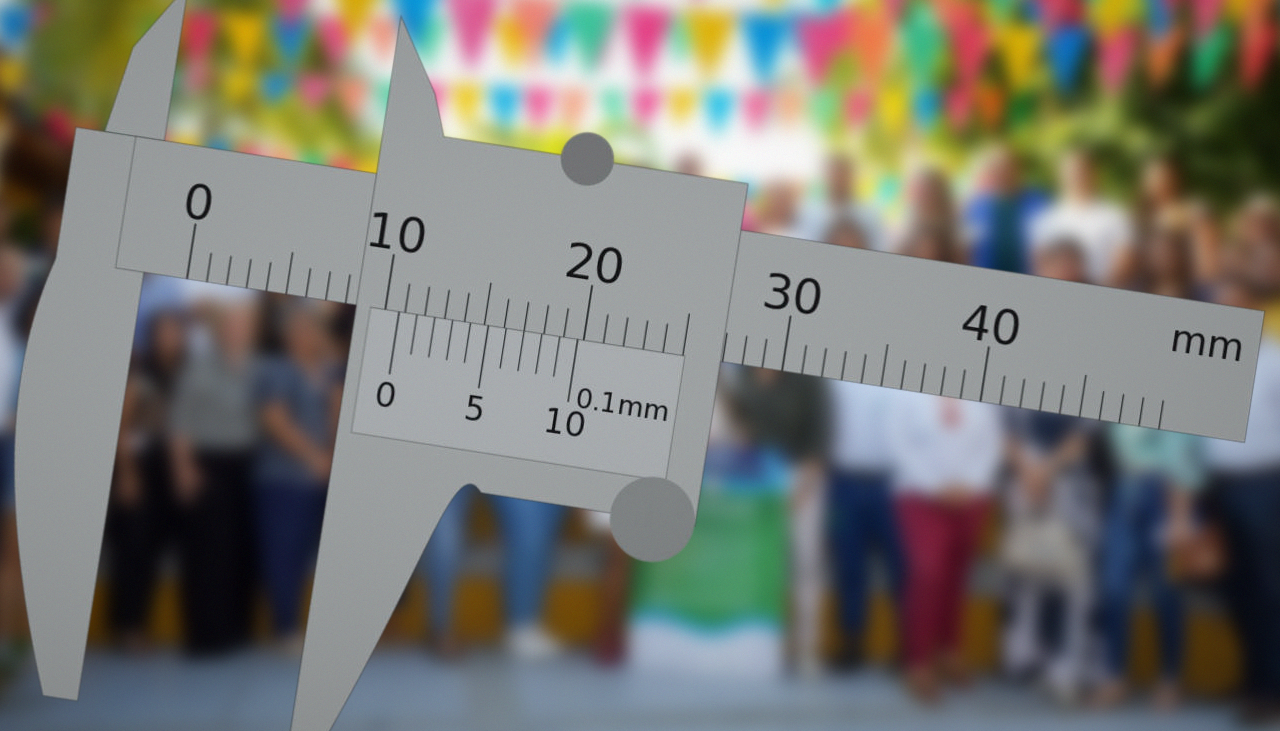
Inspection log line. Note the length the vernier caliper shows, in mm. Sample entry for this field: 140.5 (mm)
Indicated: 10.7 (mm)
